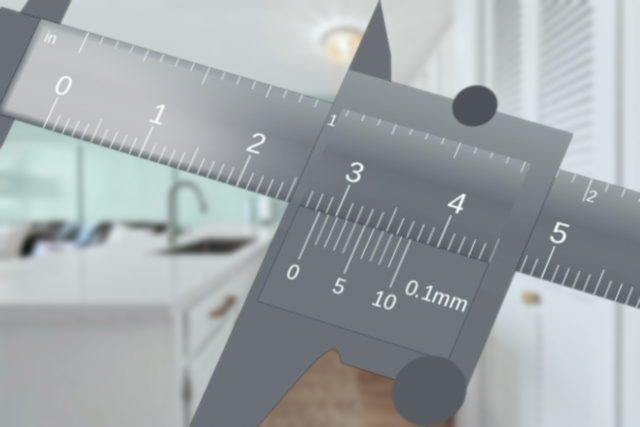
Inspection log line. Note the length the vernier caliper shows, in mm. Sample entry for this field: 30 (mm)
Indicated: 28.4 (mm)
